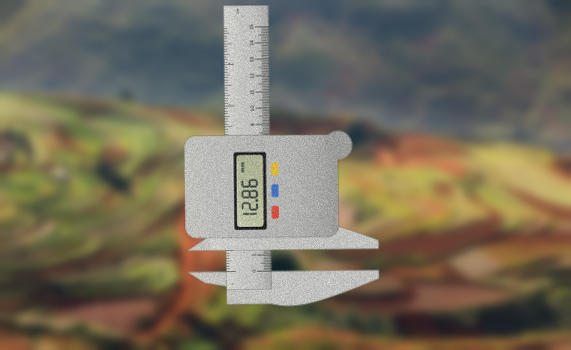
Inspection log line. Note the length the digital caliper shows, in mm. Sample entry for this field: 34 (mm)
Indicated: 12.86 (mm)
